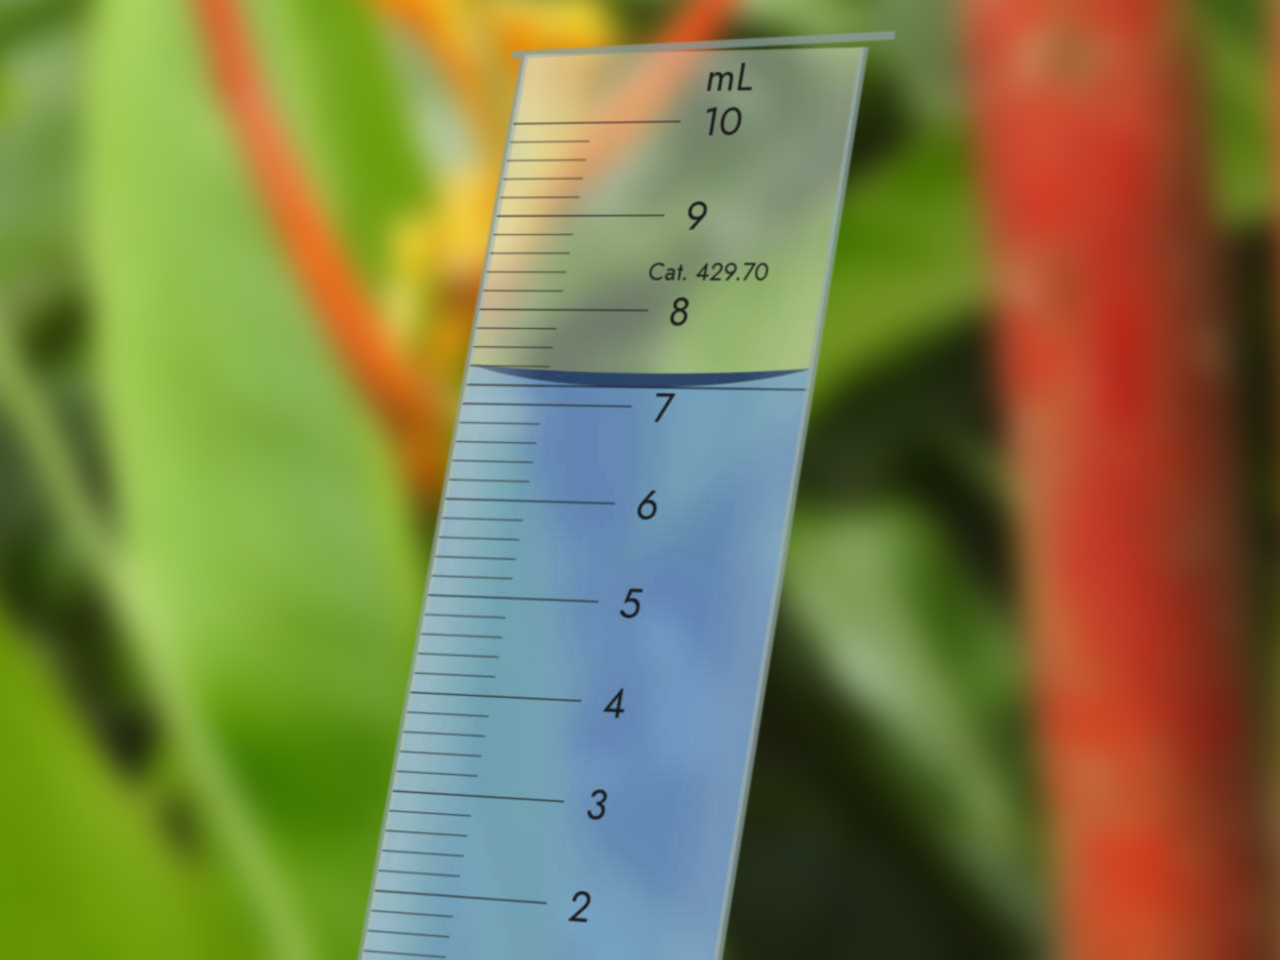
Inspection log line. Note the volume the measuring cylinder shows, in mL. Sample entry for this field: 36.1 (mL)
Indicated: 7.2 (mL)
